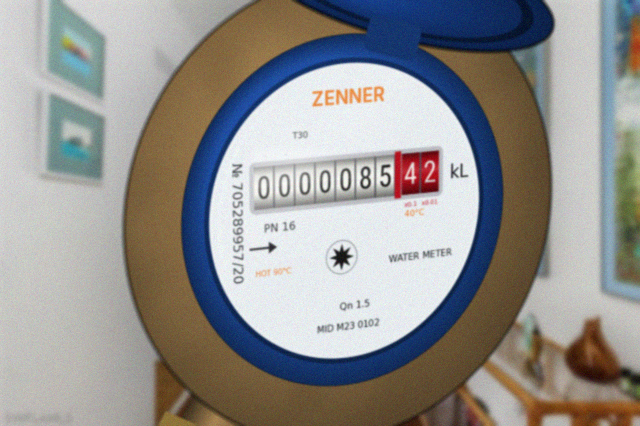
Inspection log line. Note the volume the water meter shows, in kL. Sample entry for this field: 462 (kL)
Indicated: 85.42 (kL)
